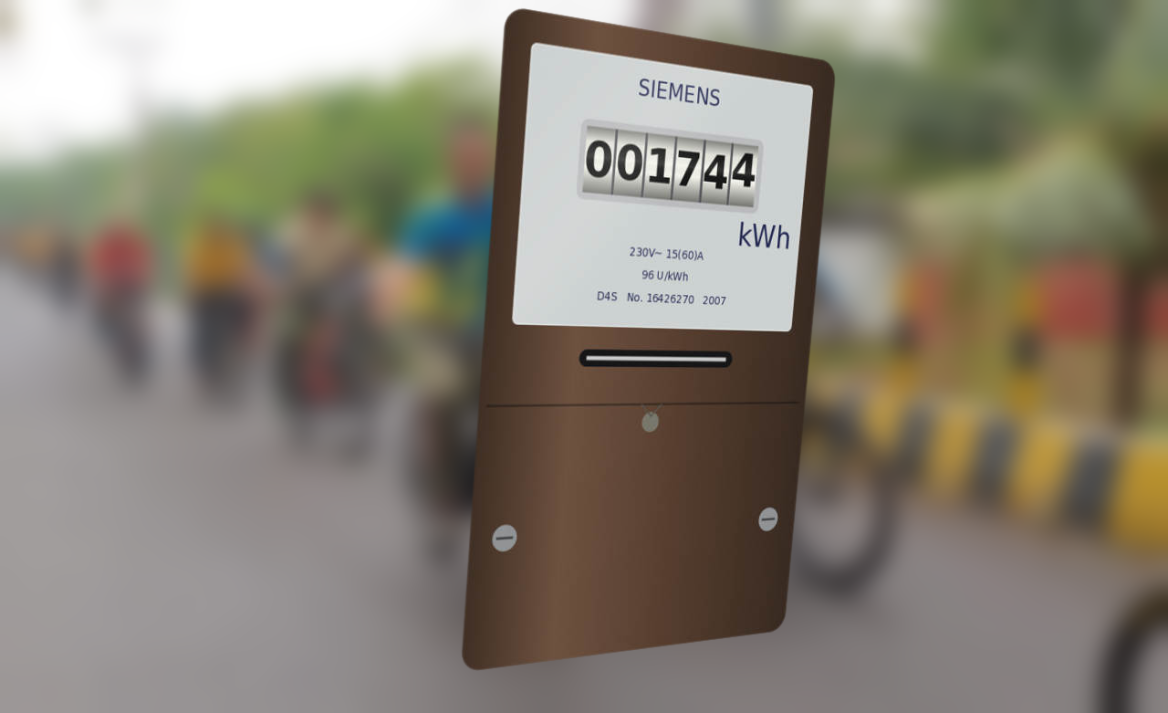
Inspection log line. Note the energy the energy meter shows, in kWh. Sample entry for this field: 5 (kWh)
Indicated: 1744 (kWh)
